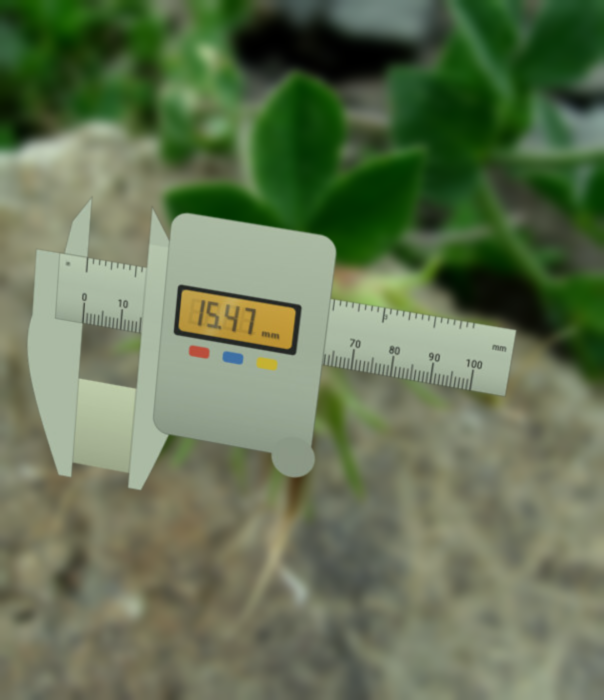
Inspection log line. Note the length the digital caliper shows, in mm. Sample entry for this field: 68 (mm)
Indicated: 15.47 (mm)
